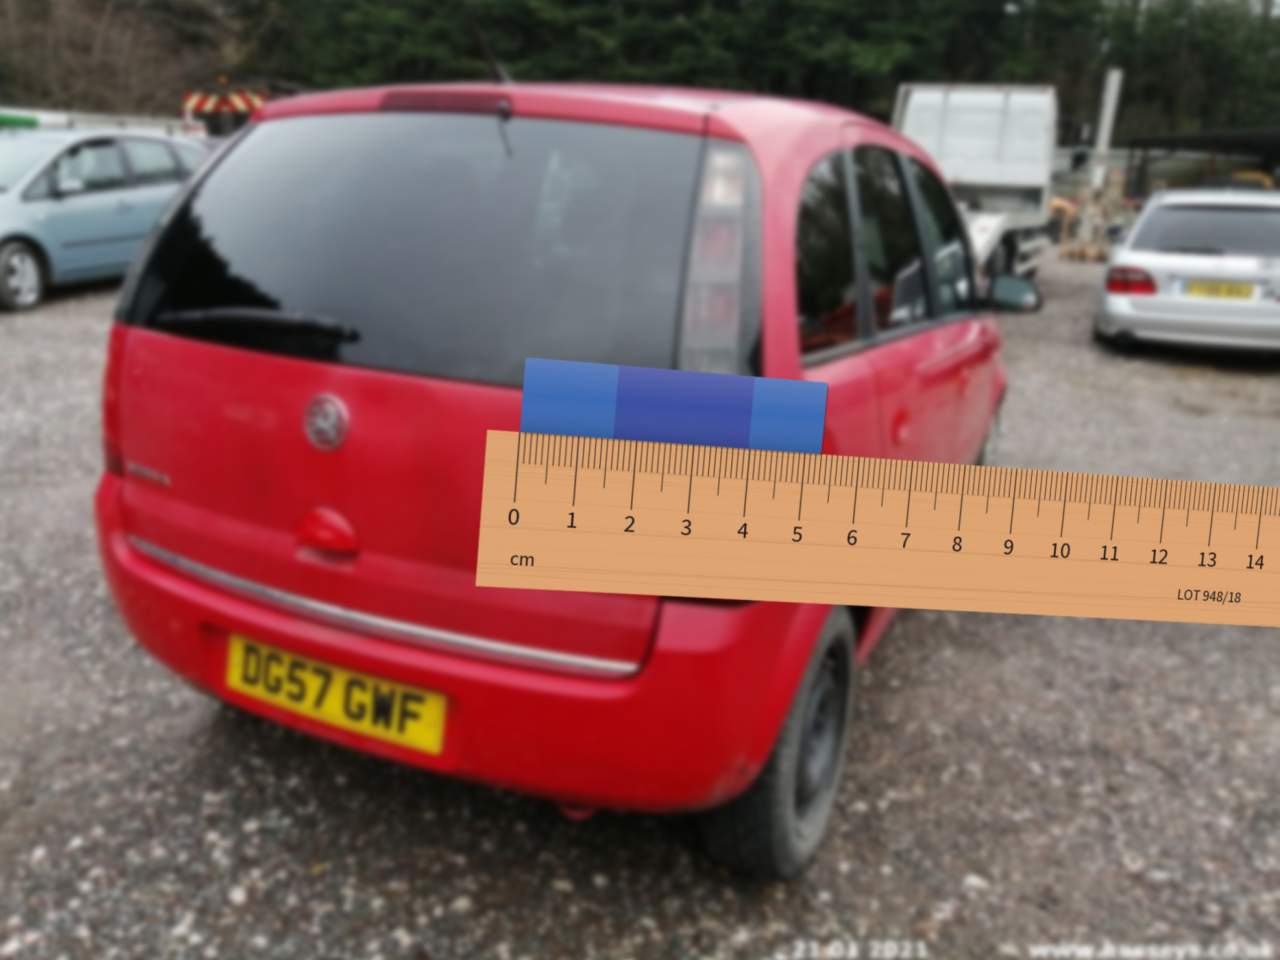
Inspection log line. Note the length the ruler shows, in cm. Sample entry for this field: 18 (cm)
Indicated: 5.3 (cm)
